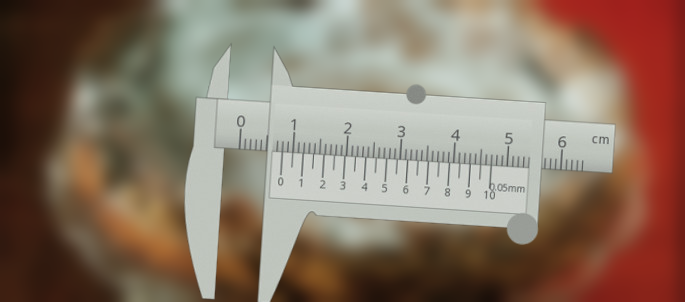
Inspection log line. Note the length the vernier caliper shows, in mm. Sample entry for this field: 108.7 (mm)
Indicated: 8.0 (mm)
